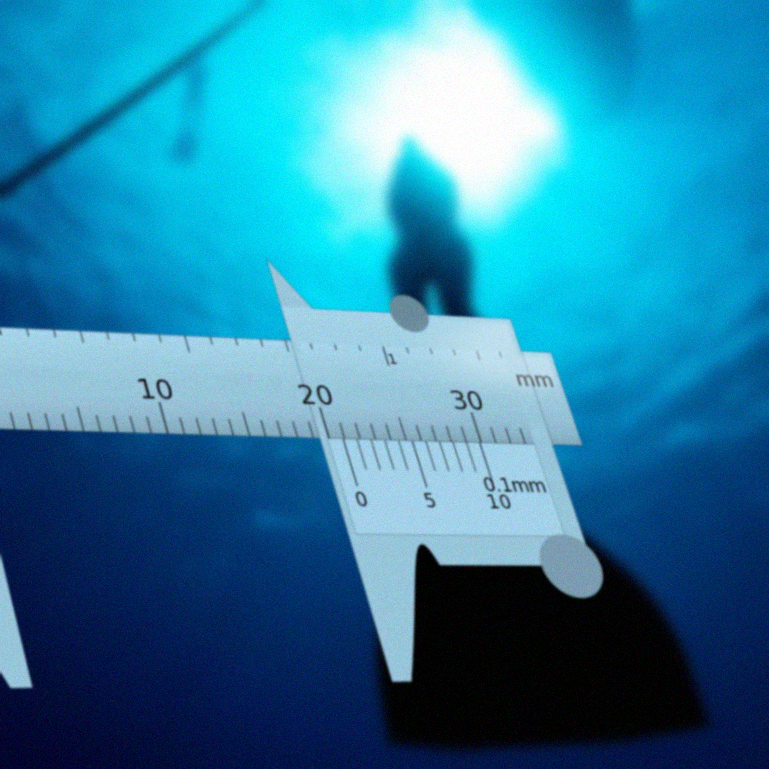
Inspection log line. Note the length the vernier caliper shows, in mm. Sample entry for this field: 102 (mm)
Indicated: 20.9 (mm)
